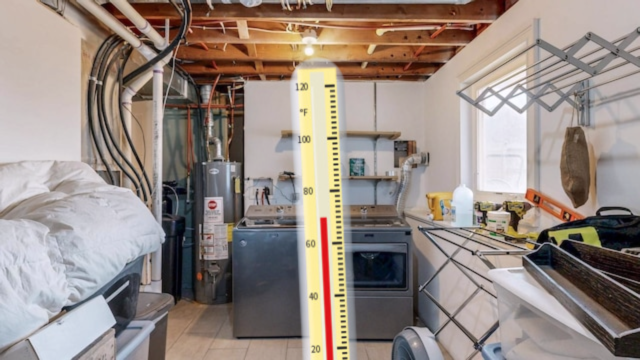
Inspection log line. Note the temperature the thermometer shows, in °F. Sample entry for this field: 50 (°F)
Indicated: 70 (°F)
